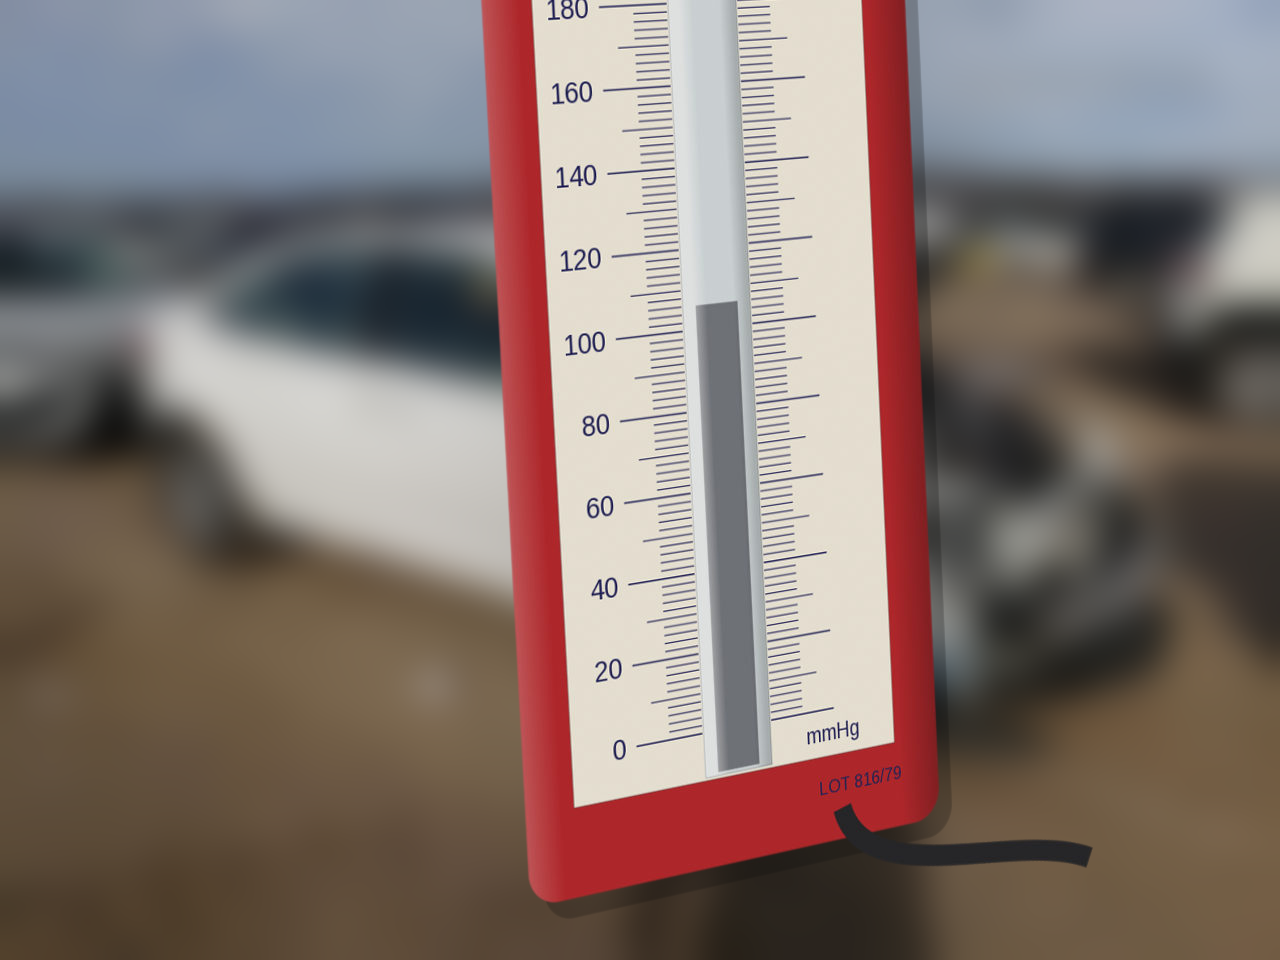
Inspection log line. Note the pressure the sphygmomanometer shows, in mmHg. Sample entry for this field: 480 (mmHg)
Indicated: 106 (mmHg)
